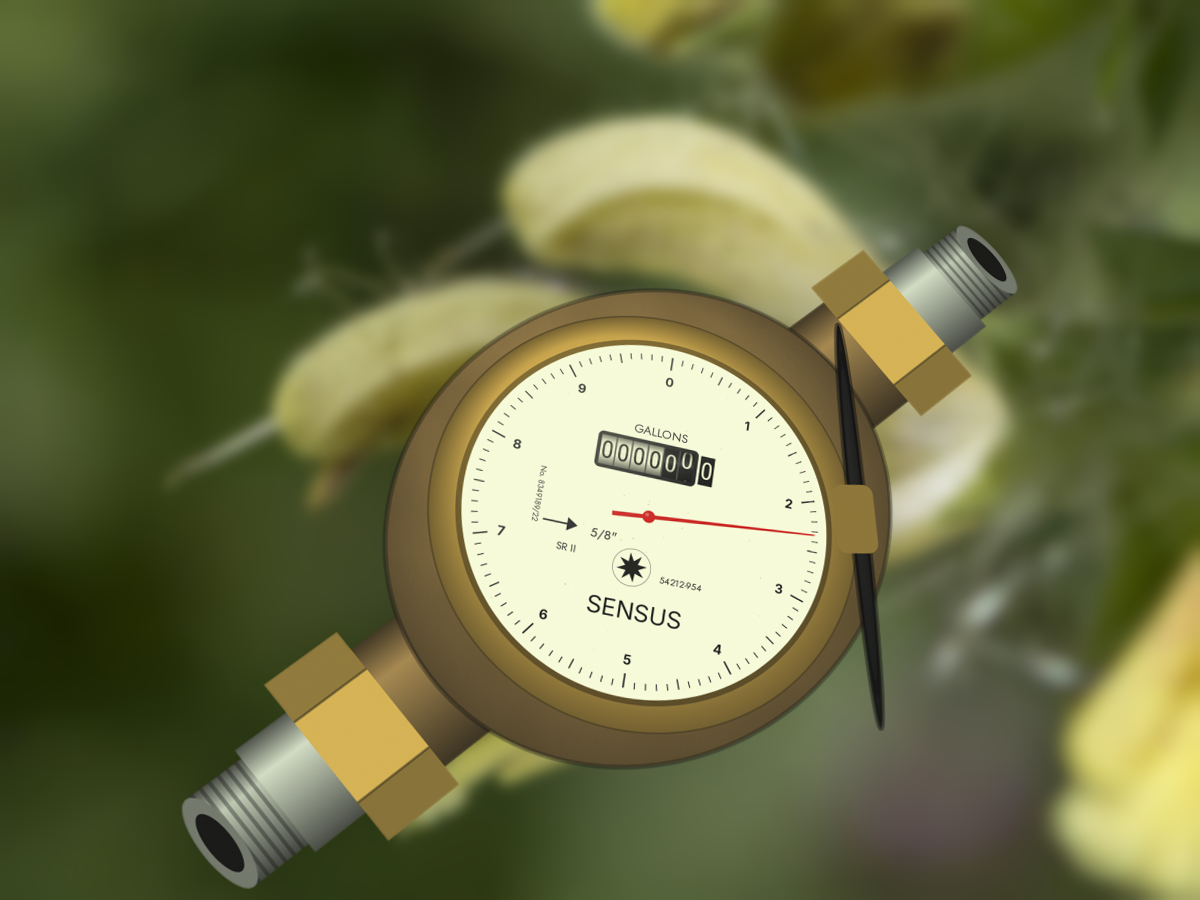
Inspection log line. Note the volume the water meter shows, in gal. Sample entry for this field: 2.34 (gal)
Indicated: 2.3 (gal)
